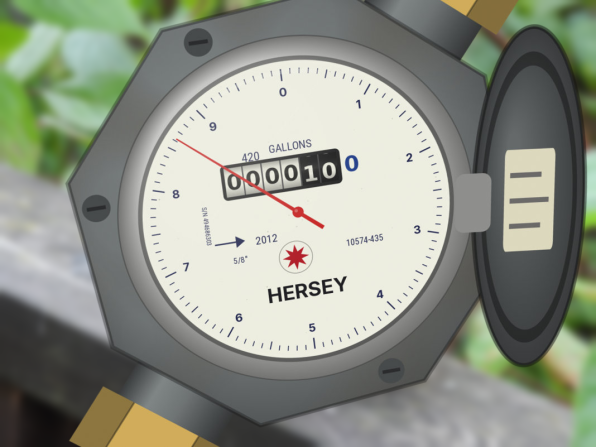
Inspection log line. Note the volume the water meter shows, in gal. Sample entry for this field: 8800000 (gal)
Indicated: 98.6 (gal)
